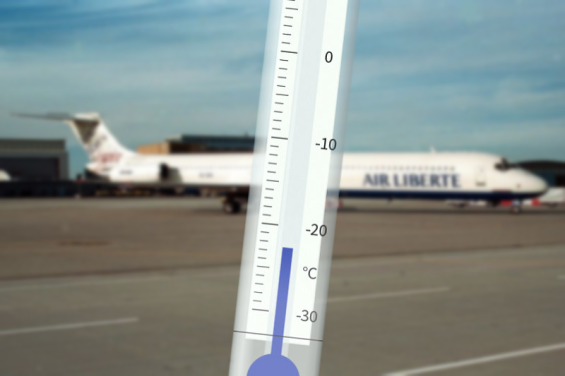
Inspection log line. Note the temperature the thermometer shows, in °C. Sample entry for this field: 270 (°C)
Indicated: -22.5 (°C)
